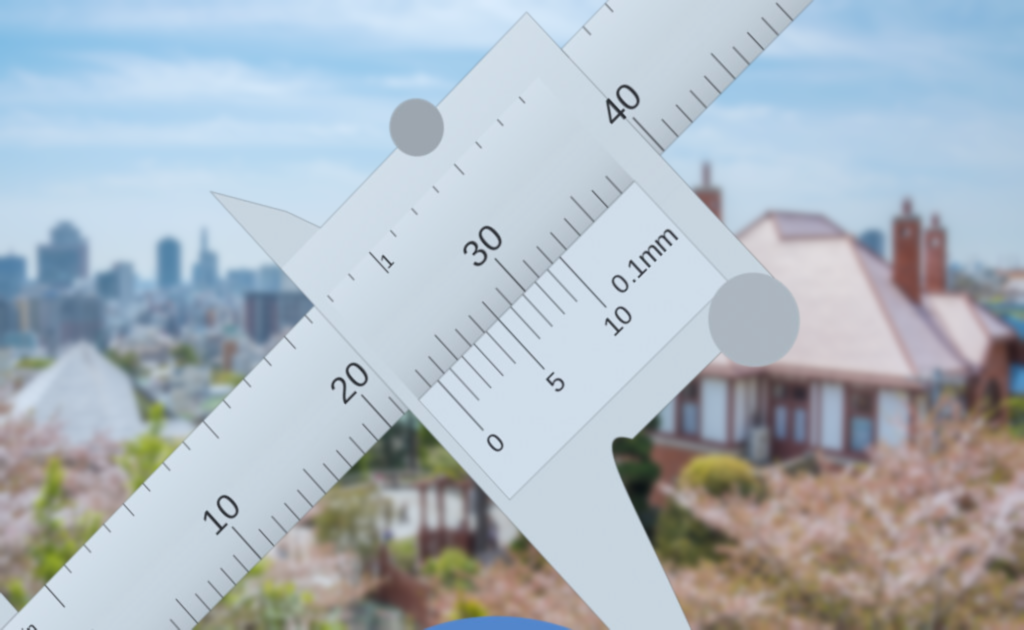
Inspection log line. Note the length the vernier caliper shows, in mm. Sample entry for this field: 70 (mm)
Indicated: 23.5 (mm)
